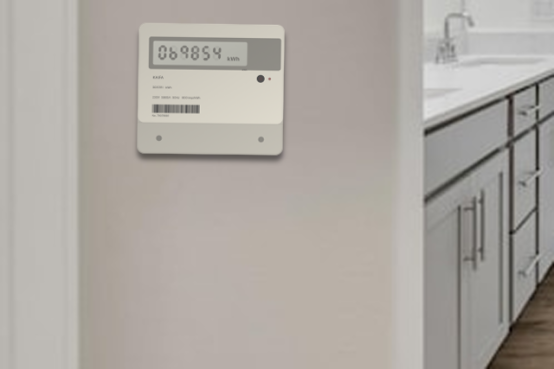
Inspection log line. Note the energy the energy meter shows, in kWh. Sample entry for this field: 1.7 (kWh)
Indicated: 69854 (kWh)
